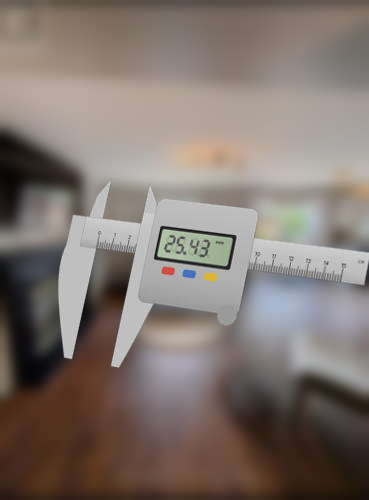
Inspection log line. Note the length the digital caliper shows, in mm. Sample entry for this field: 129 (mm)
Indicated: 25.43 (mm)
